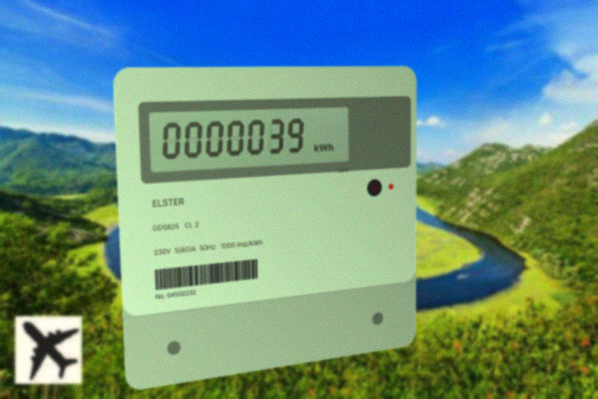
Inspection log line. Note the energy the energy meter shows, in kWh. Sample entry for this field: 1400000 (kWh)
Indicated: 39 (kWh)
